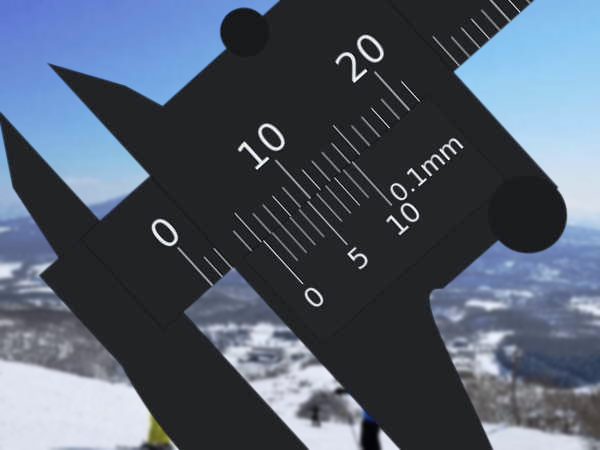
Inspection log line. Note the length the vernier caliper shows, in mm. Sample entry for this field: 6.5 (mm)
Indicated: 5.2 (mm)
